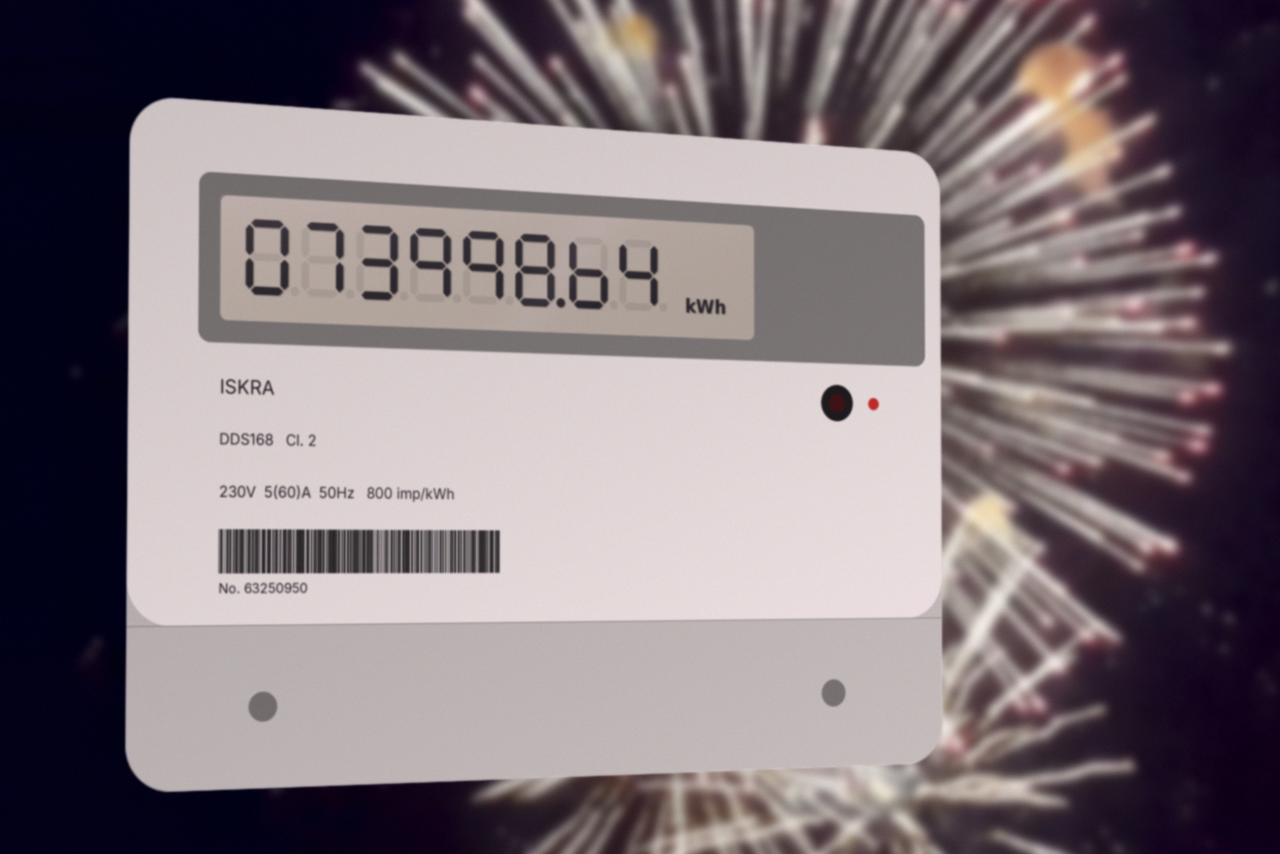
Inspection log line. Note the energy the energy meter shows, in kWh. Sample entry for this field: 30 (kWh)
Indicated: 73998.64 (kWh)
